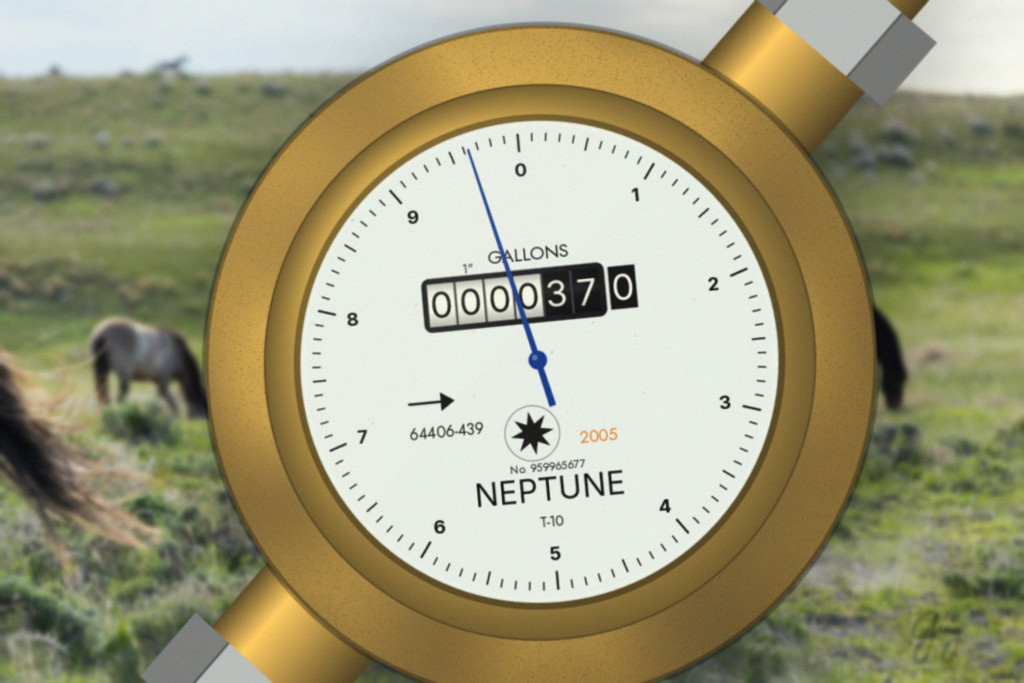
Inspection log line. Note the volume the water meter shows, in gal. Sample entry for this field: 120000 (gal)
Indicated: 369.6 (gal)
